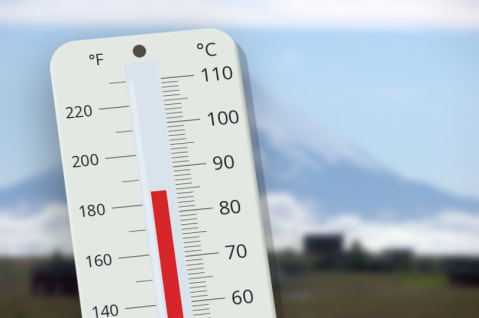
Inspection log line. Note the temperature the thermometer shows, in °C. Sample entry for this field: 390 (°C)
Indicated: 85 (°C)
